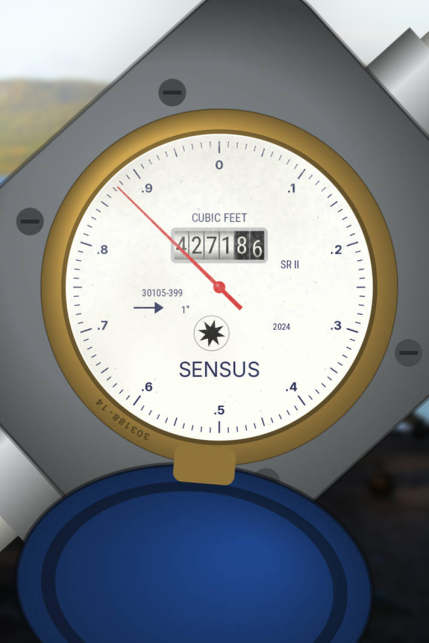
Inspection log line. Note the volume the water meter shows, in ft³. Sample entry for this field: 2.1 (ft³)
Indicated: 427185.87 (ft³)
